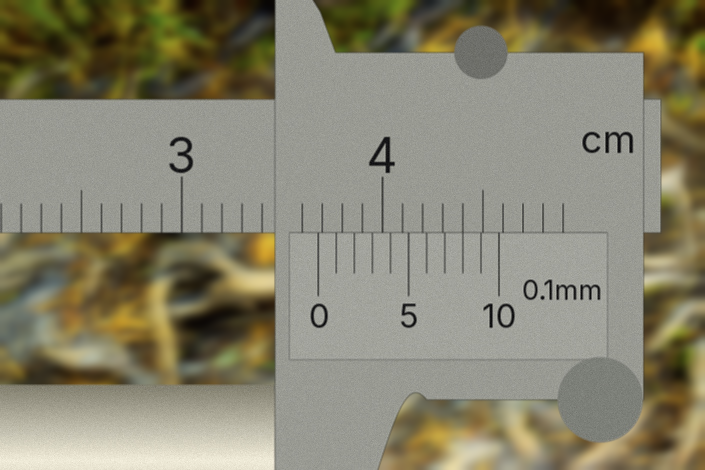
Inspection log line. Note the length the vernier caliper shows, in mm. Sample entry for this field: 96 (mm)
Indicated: 36.8 (mm)
